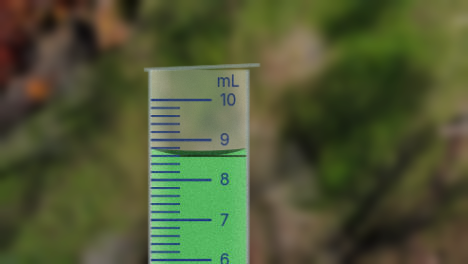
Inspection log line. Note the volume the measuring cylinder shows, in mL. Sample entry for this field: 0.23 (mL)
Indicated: 8.6 (mL)
